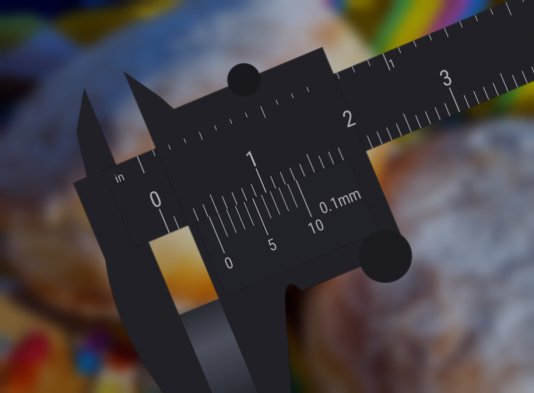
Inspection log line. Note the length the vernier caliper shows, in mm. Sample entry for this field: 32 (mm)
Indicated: 4.1 (mm)
